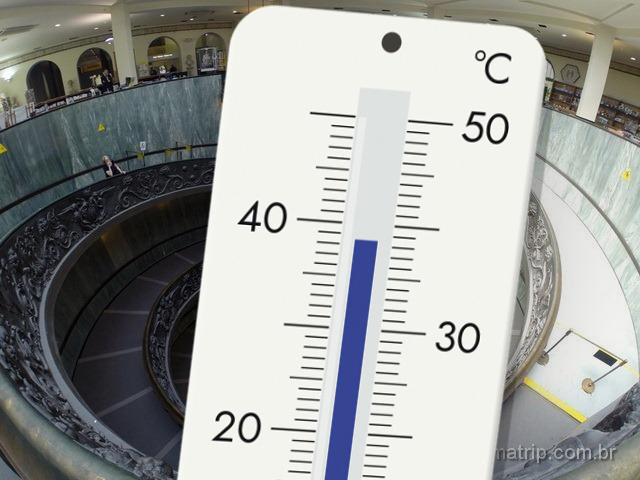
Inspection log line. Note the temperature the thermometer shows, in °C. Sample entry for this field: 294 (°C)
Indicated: 38.5 (°C)
